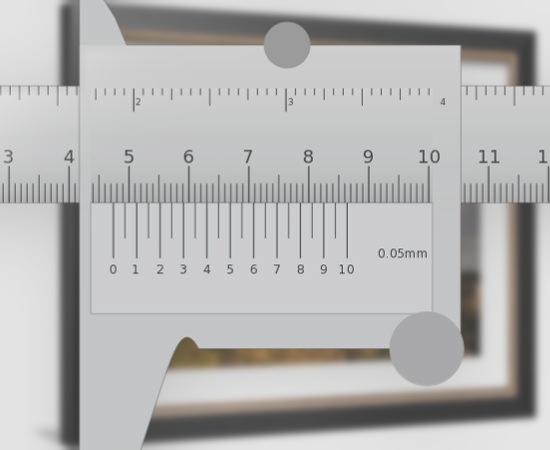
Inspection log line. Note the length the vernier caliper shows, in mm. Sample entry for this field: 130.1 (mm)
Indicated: 47.4 (mm)
